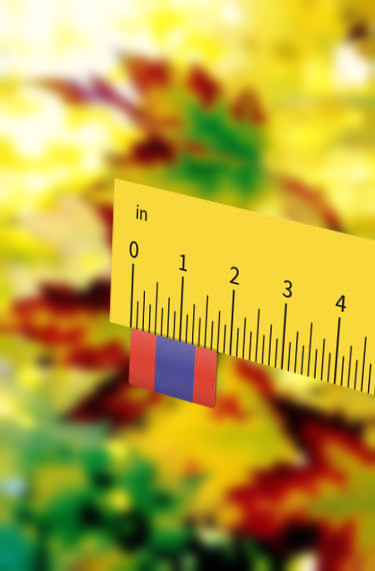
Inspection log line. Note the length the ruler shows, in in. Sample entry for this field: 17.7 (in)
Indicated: 1.75 (in)
